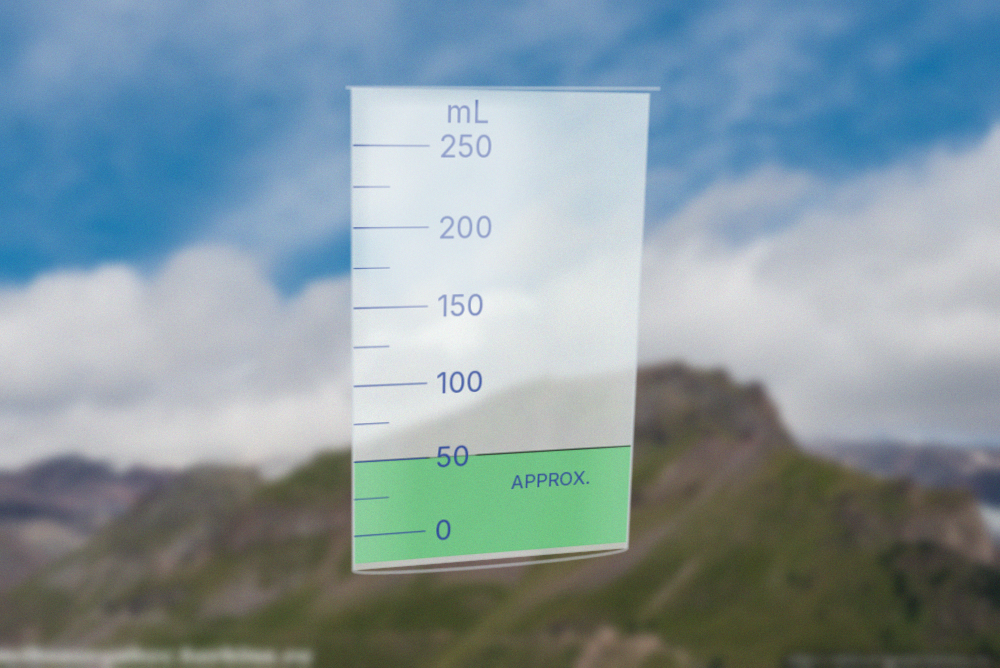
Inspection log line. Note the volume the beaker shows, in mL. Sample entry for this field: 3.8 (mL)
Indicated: 50 (mL)
